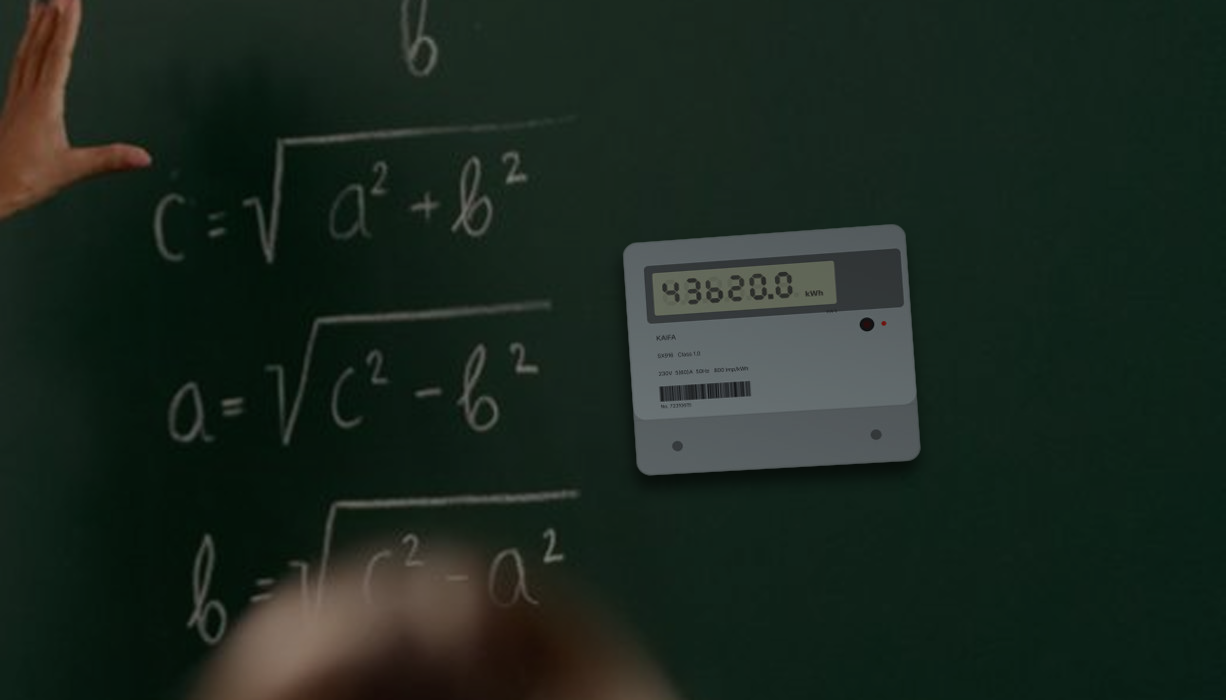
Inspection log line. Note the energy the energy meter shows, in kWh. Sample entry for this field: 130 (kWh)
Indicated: 43620.0 (kWh)
